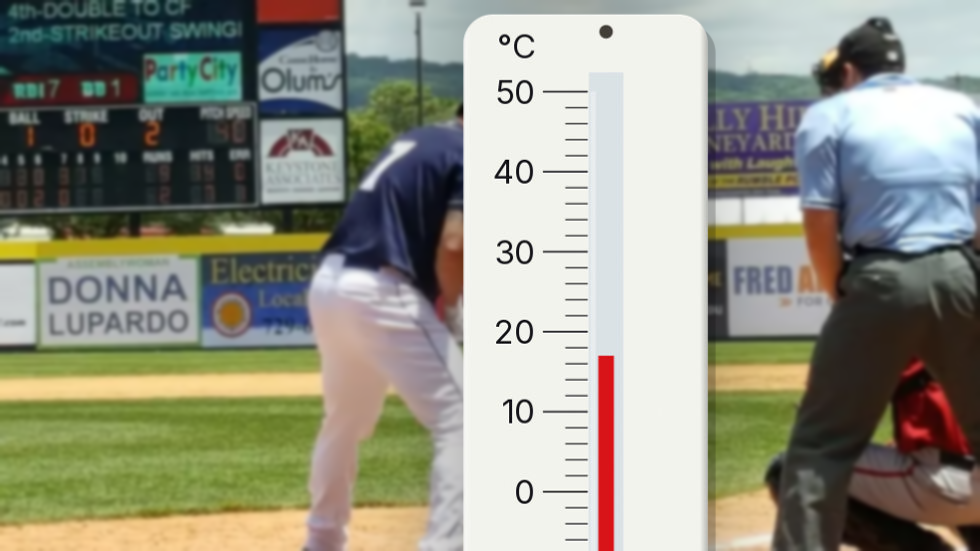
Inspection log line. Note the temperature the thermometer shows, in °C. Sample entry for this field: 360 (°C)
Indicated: 17 (°C)
